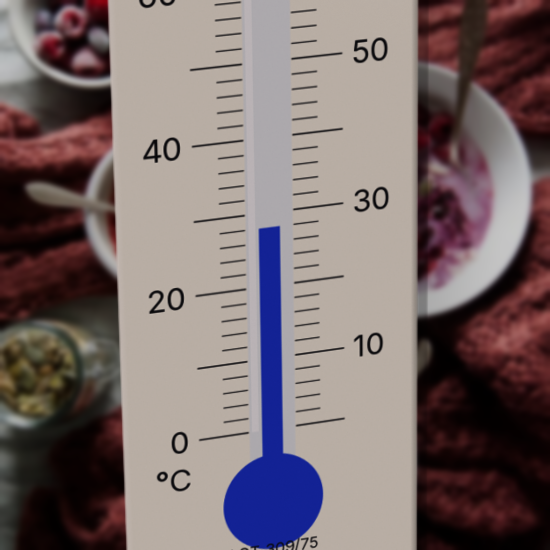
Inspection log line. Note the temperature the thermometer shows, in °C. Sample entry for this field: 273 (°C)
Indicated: 28 (°C)
